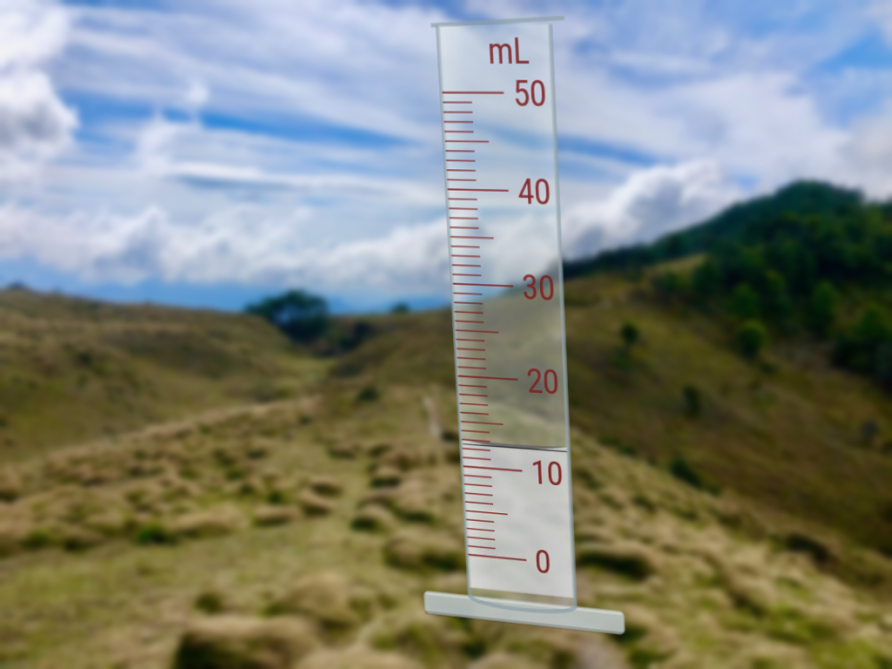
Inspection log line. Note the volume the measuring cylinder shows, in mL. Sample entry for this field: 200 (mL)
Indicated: 12.5 (mL)
